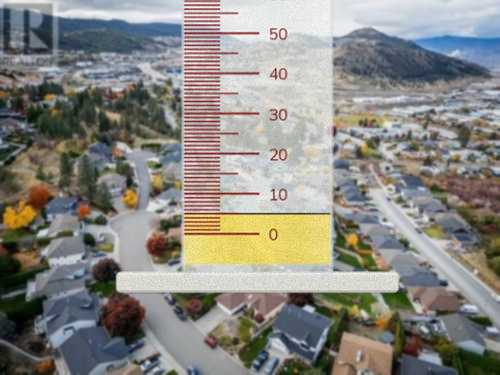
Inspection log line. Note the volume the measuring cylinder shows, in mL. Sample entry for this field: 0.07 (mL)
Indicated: 5 (mL)
